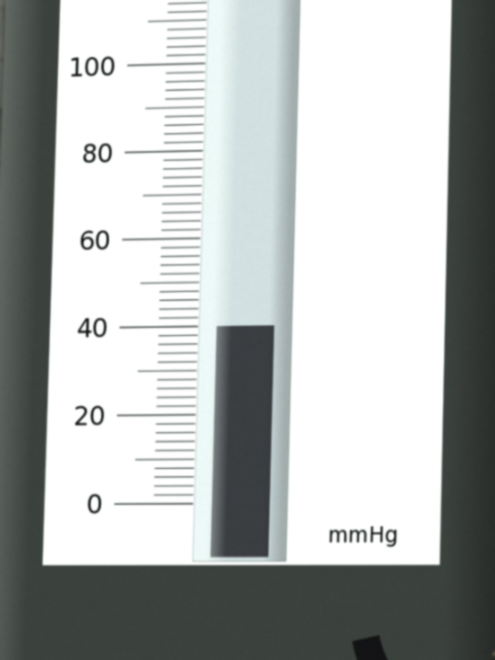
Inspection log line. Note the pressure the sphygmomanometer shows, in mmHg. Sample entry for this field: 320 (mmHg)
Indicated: 40 (mmHg)
